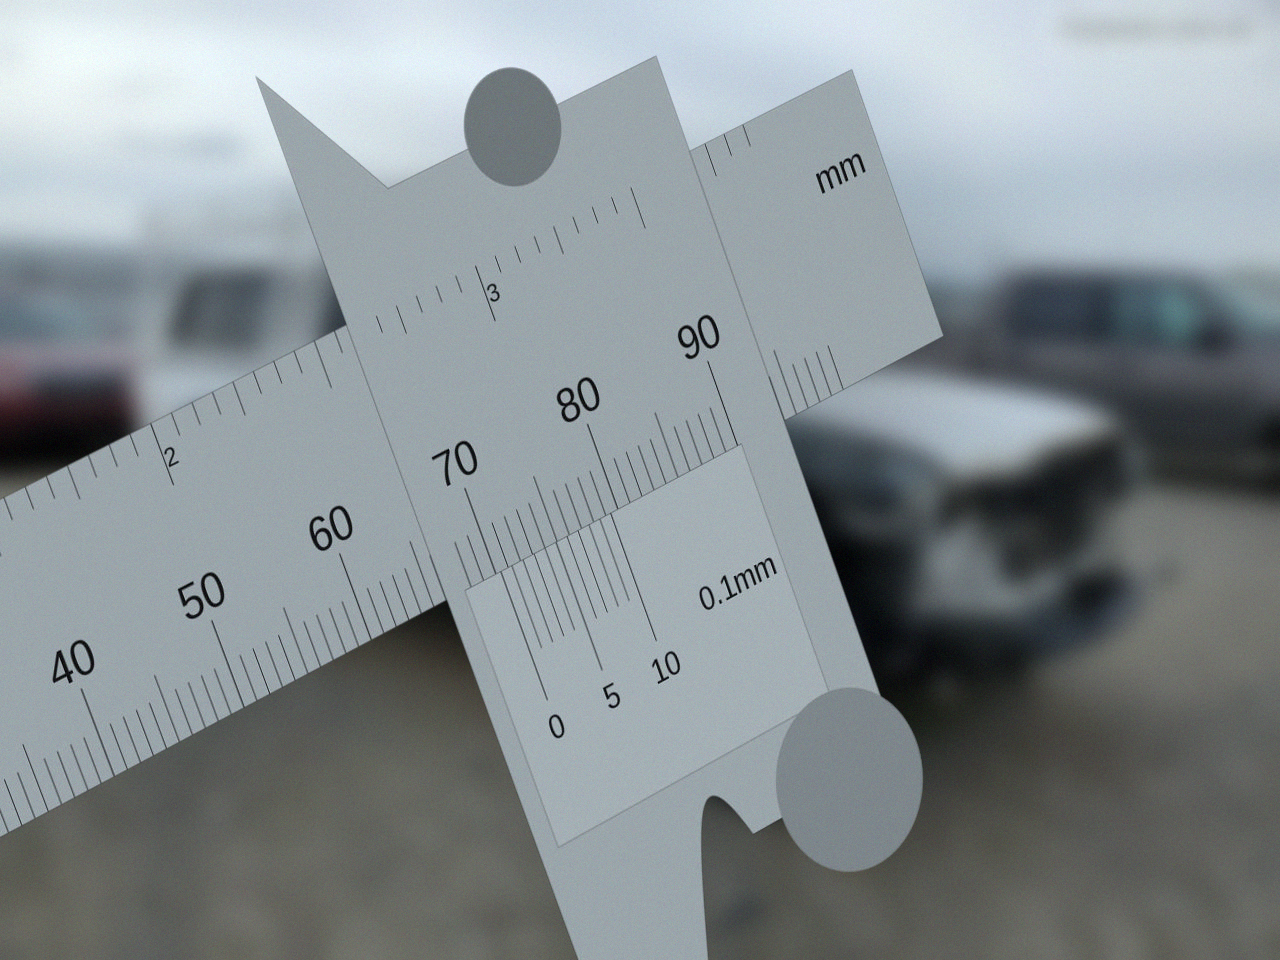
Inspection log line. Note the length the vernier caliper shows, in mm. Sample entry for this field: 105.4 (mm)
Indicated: 70.4 (mm)
